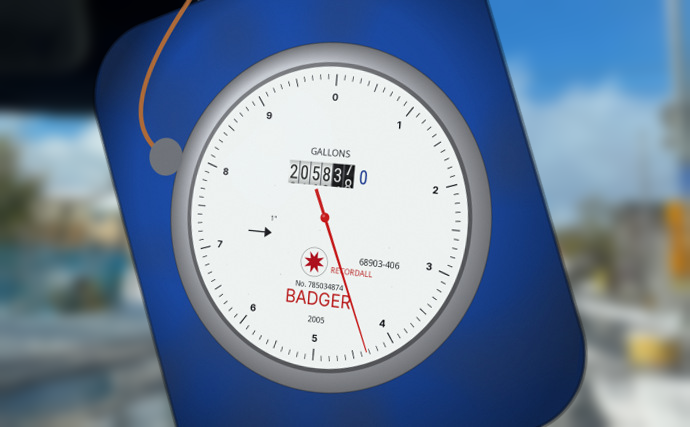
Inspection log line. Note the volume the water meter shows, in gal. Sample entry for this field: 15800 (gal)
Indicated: 2058374.3 (gal)
